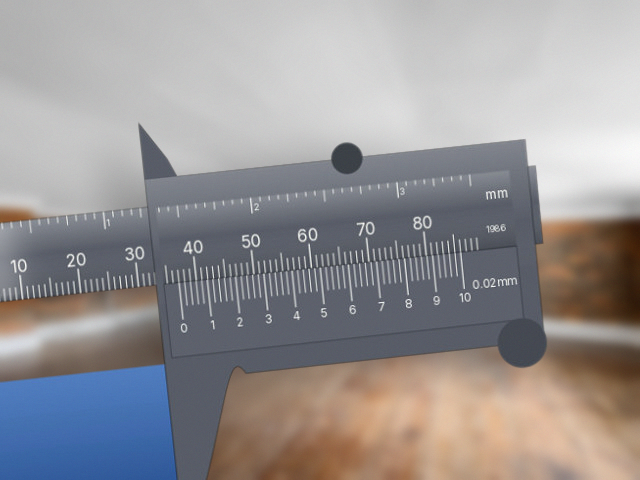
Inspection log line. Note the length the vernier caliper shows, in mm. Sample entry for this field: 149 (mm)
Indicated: 37.0 (mm)
